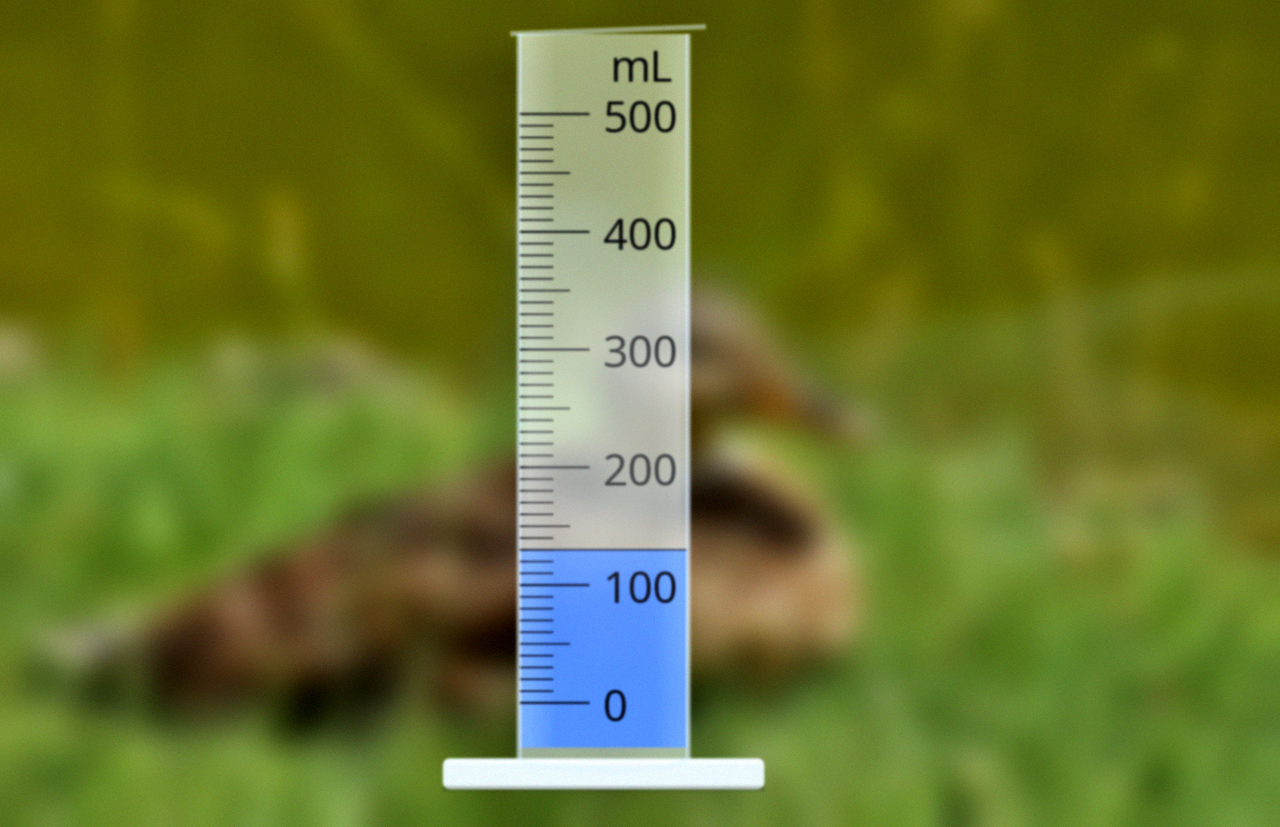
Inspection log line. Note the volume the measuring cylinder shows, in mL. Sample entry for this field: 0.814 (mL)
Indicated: 130 (mL)
